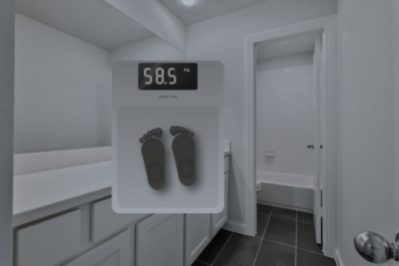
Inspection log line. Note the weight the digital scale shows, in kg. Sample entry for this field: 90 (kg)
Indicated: 58.5 (kg)
